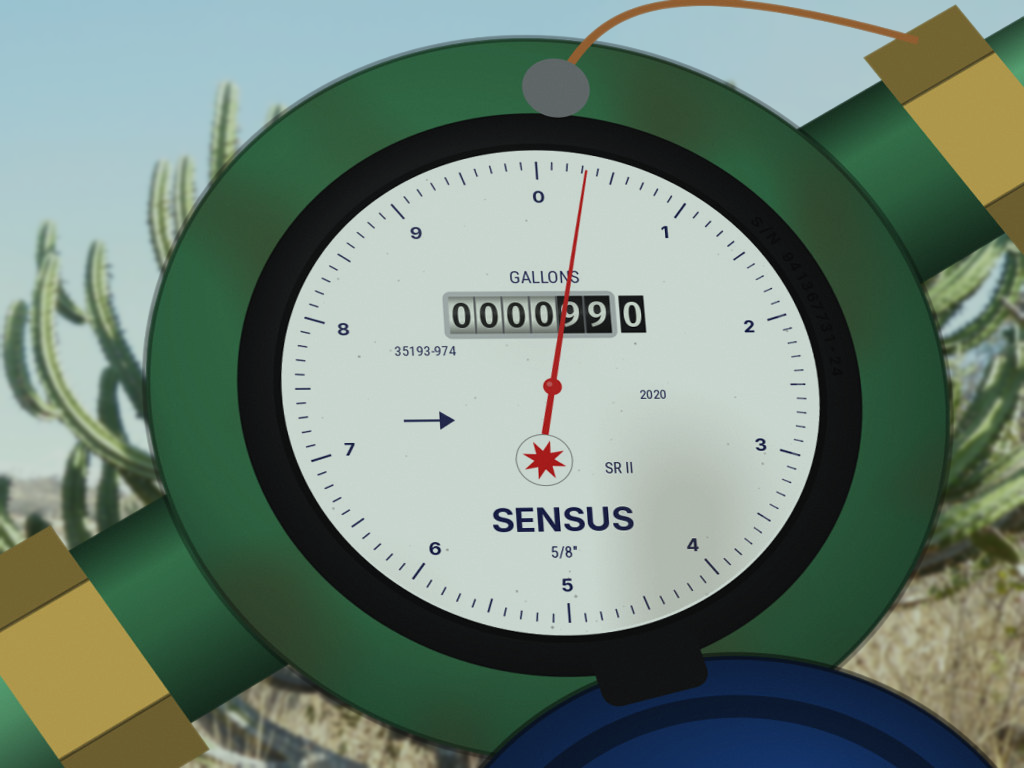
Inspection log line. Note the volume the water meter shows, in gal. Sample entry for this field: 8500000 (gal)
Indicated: 990.3 (gal)
